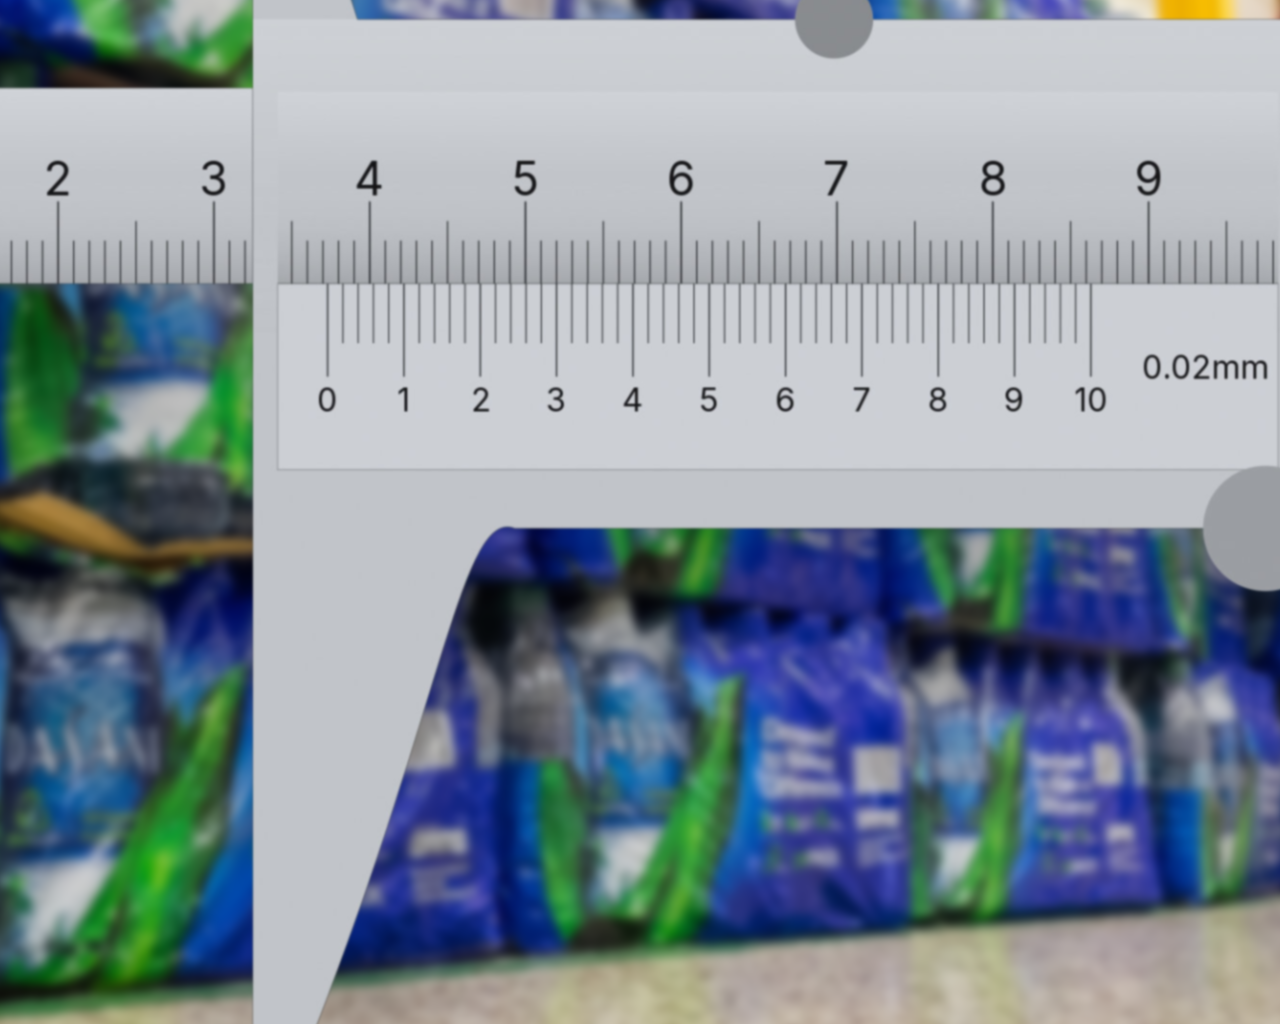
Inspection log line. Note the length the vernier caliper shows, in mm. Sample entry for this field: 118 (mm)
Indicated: 37.3 (mm)
